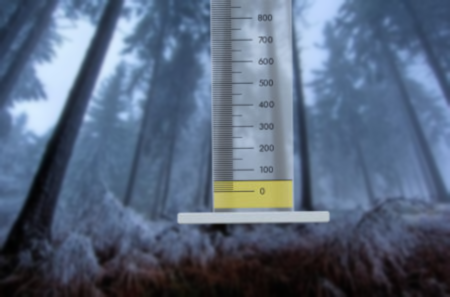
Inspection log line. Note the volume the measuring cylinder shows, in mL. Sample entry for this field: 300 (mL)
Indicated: 50 (mL)
